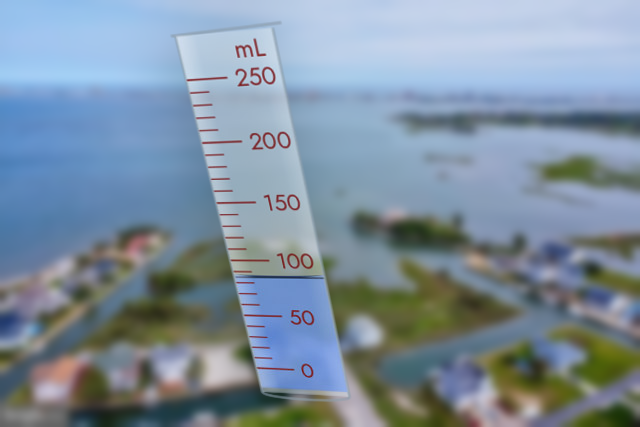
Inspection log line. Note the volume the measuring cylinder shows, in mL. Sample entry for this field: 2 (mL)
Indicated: 85 (mL)
